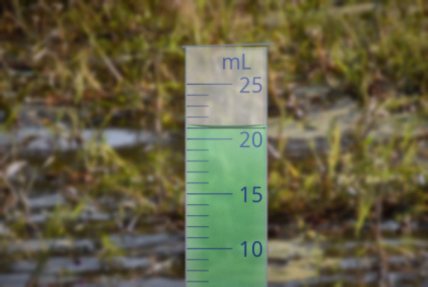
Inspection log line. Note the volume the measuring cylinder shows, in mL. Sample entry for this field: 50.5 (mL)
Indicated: 21 (mL)
